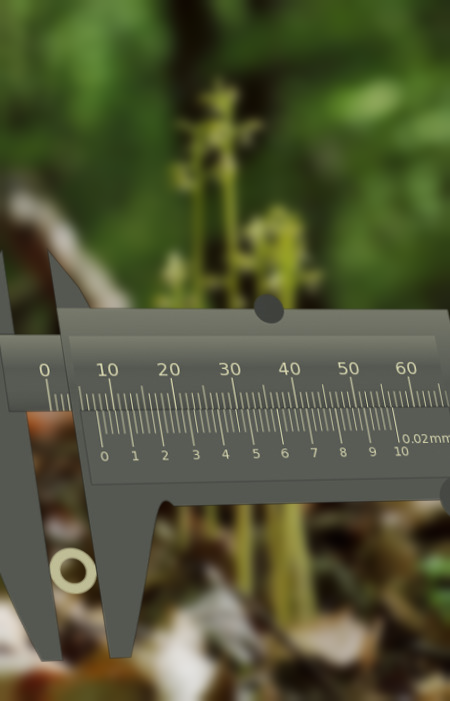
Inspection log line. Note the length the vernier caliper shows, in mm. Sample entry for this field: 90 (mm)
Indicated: 7.2 (mm)
